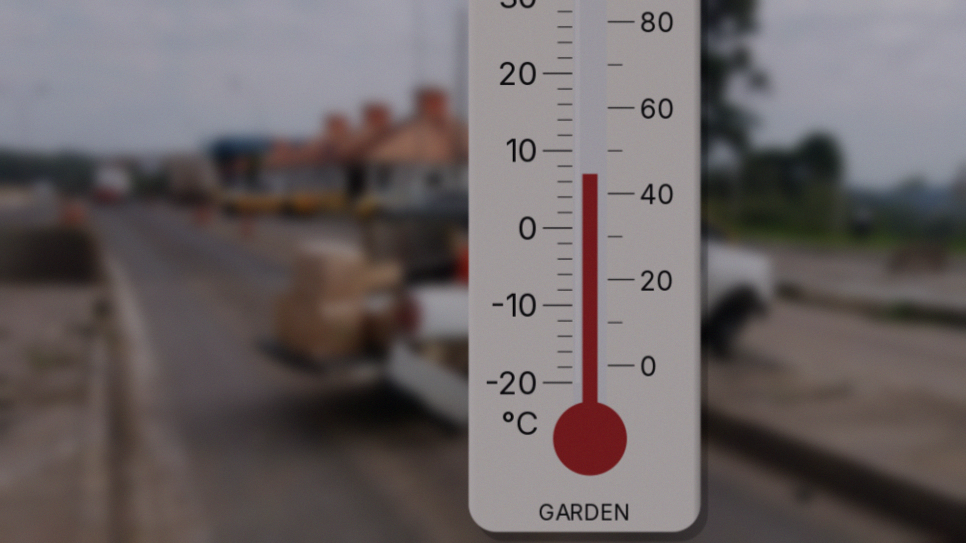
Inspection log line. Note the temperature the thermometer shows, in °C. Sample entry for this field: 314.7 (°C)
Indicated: 7 (°C)
